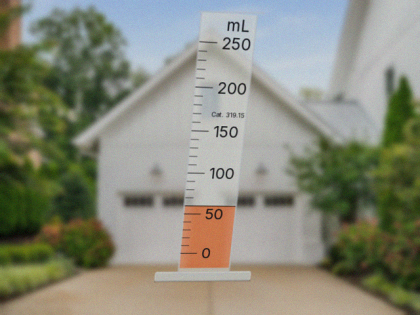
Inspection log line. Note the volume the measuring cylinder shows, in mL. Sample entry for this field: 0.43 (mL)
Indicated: 60 (mL)
